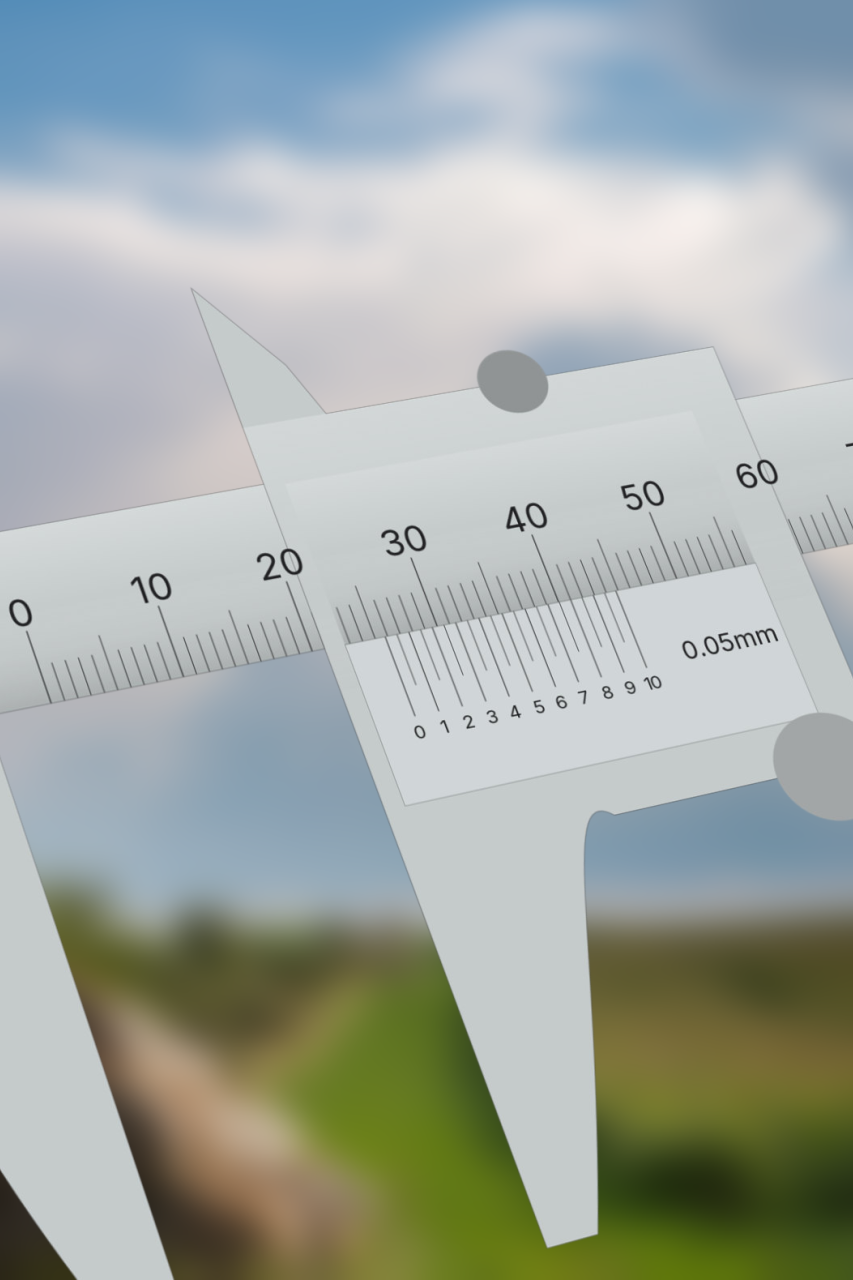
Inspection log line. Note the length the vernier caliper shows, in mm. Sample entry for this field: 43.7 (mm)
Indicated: 25.8 (mm)
